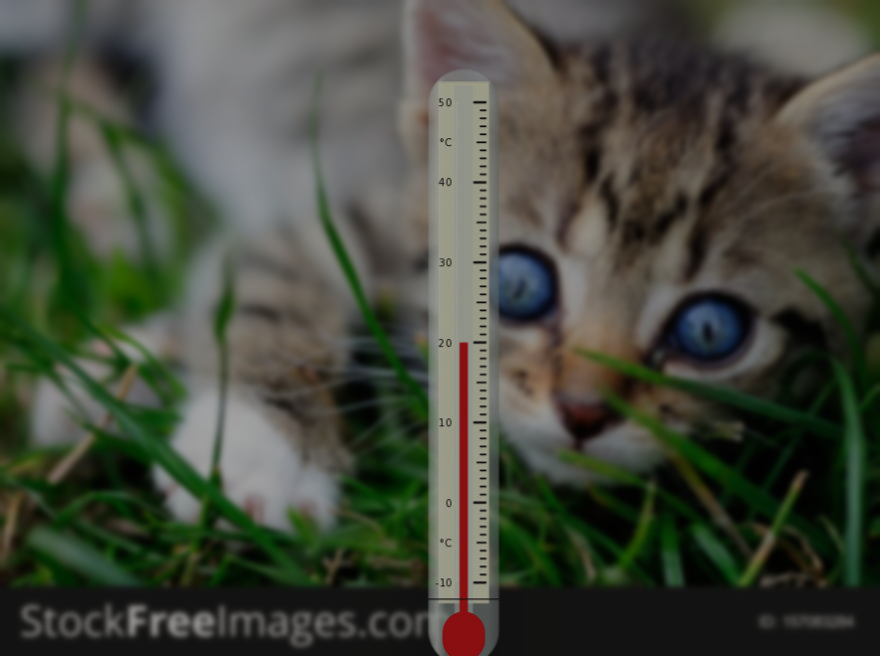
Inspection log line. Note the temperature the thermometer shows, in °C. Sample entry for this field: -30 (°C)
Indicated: 20 (°C)
